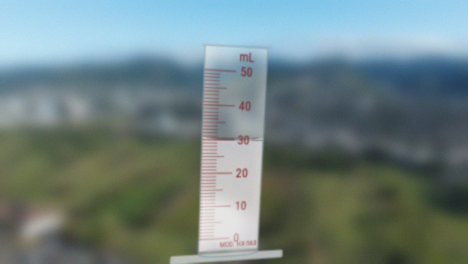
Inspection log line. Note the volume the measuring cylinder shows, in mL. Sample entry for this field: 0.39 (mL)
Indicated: 30 (mL)
